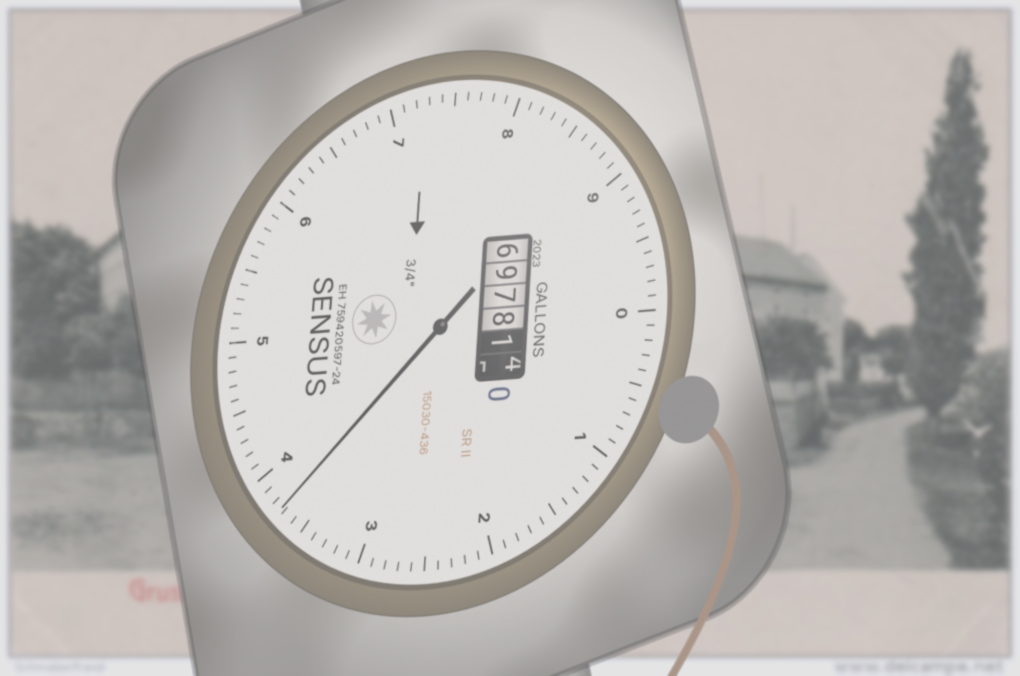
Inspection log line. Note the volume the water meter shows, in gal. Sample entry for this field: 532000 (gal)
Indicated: 6978143.7 (gal)
